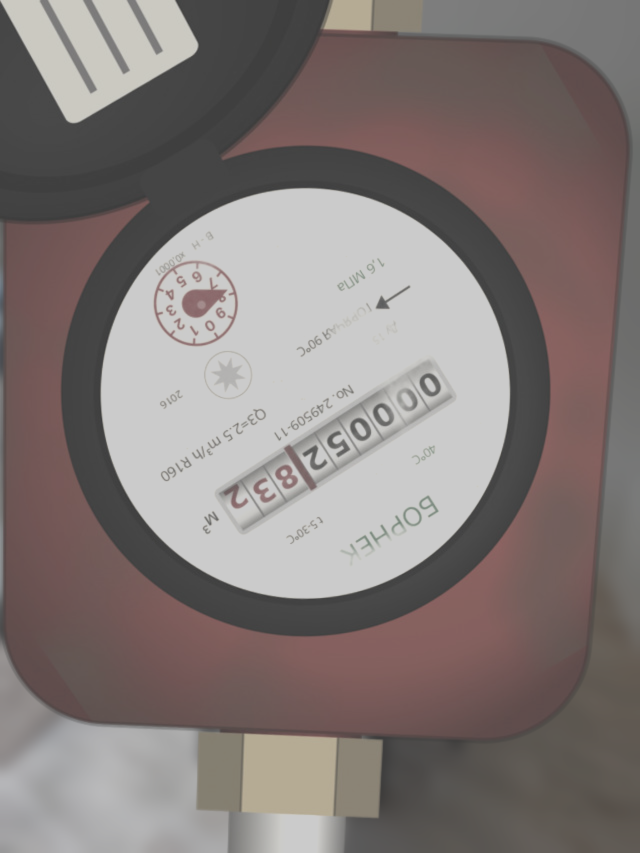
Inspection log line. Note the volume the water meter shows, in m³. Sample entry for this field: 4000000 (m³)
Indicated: 52.8317 (m³)
